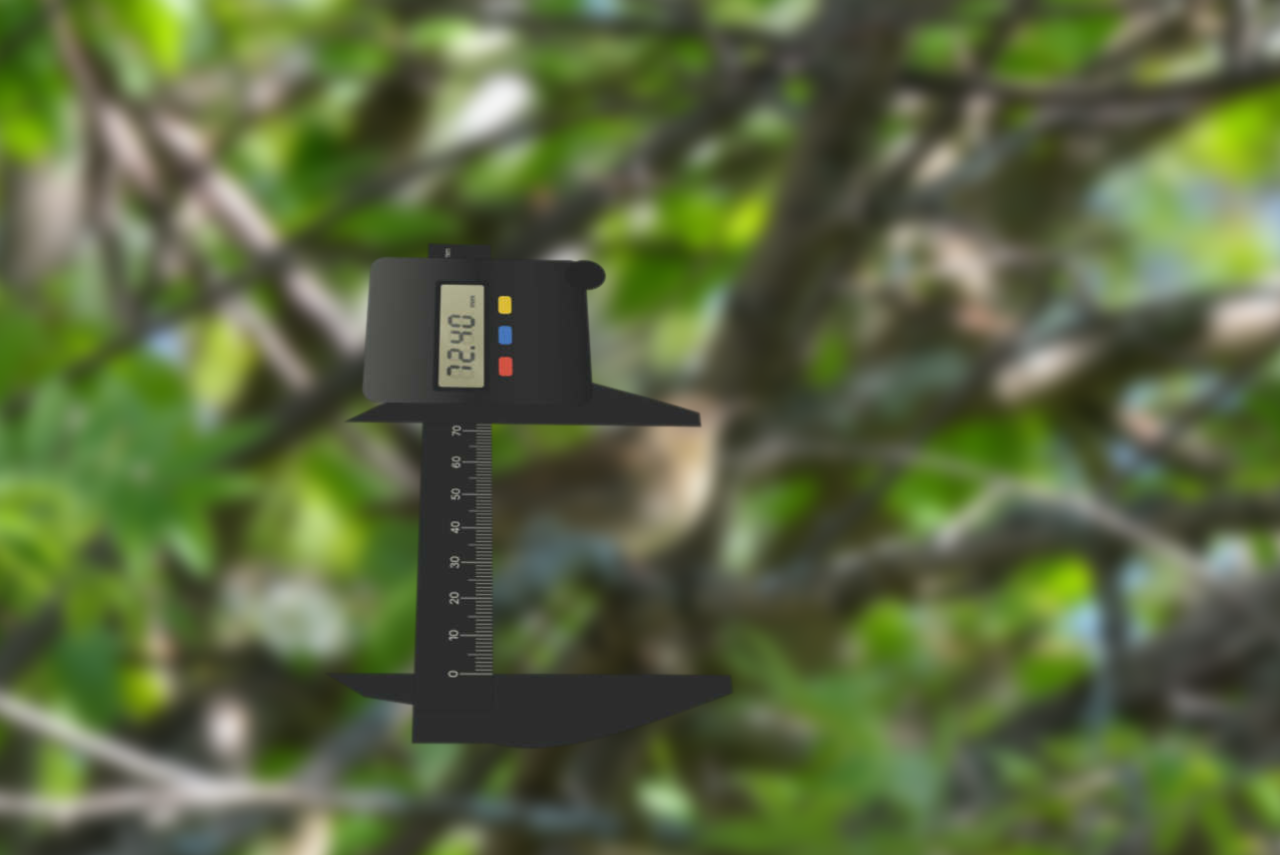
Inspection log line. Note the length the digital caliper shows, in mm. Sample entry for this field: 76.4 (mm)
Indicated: 72.40 (mm)
